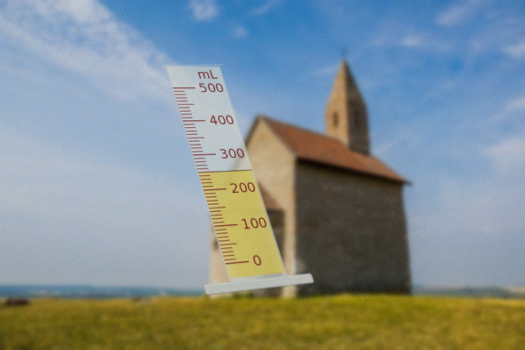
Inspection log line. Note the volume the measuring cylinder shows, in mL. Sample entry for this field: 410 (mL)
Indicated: 250 (mL)
